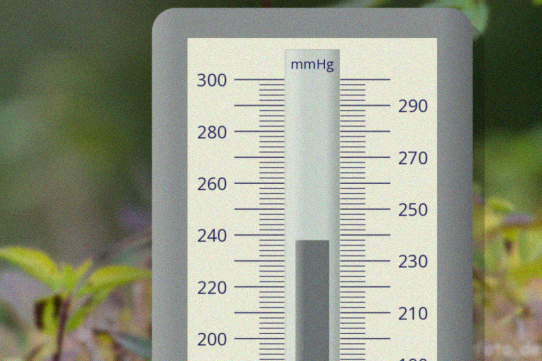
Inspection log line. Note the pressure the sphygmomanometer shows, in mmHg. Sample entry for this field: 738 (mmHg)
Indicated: 238 (mmHg)
